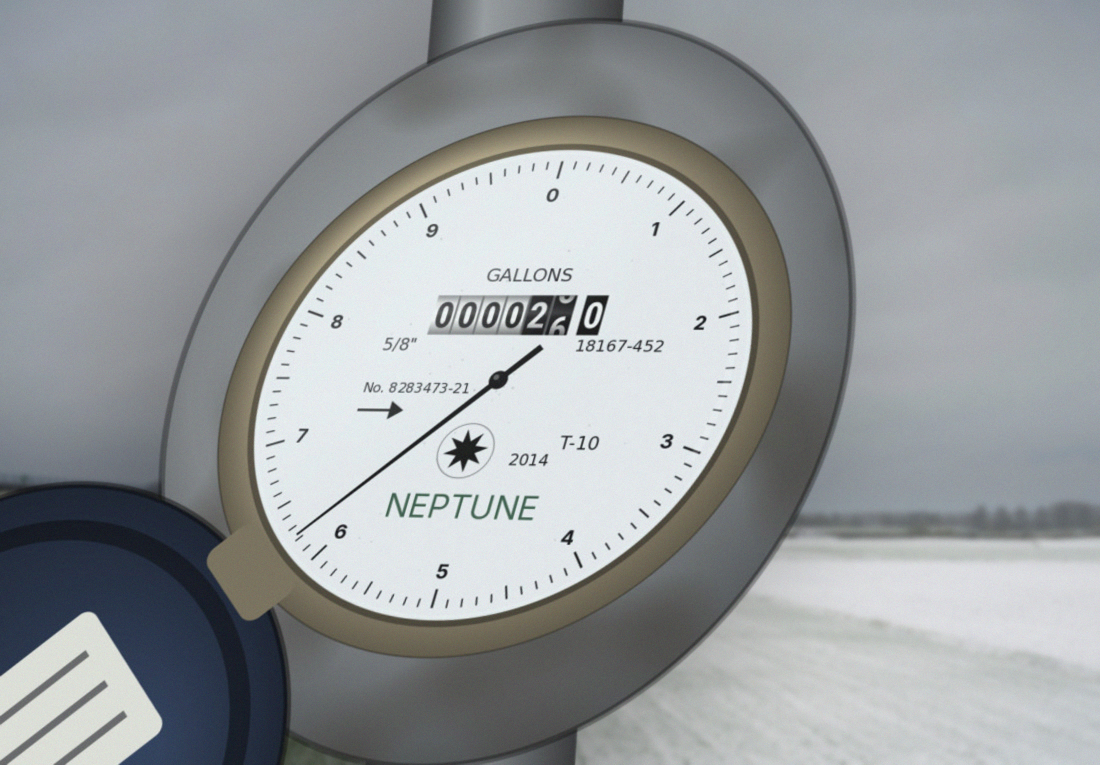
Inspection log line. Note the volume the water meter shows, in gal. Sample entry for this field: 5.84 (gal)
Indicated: 256.2 (gal)
